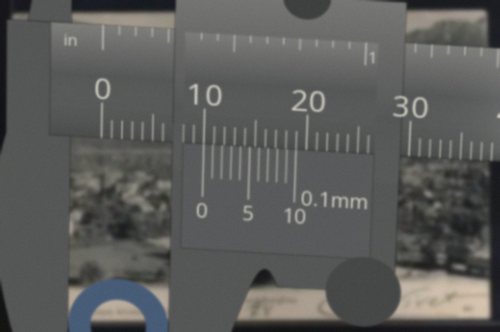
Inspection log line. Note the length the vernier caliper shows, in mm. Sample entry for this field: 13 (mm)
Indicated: 10.0 (mm)
